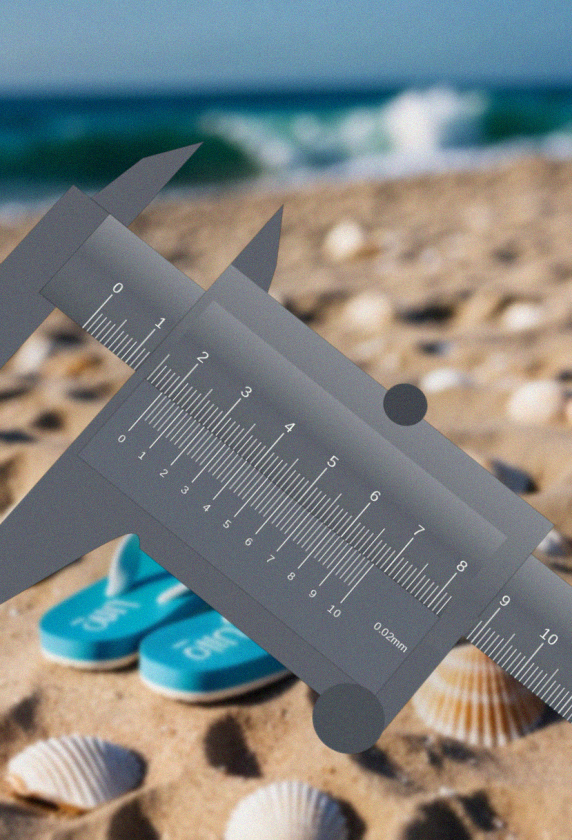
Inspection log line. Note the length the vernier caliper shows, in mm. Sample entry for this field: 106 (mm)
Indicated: 18.6 (mm)
